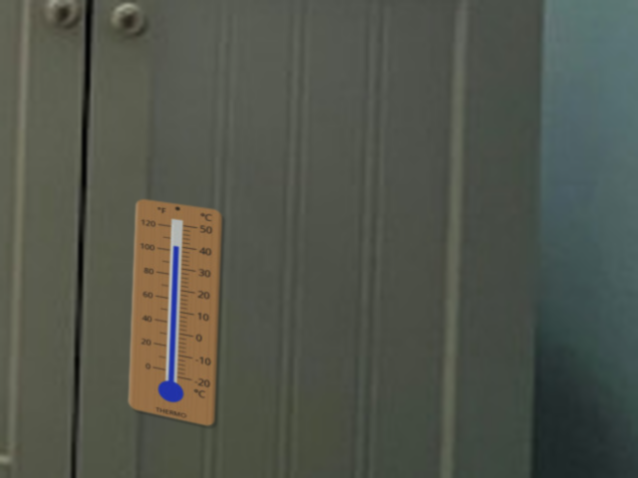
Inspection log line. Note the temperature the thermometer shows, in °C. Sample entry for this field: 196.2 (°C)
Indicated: 40 (°C)
